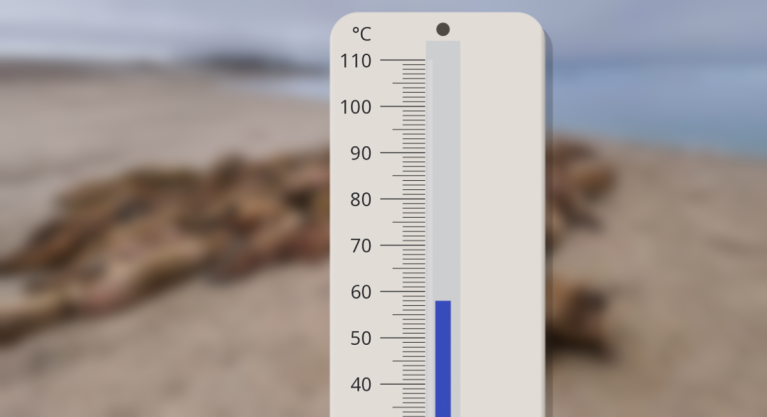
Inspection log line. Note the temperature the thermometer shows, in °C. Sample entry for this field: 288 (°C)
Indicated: 58 (°C)
